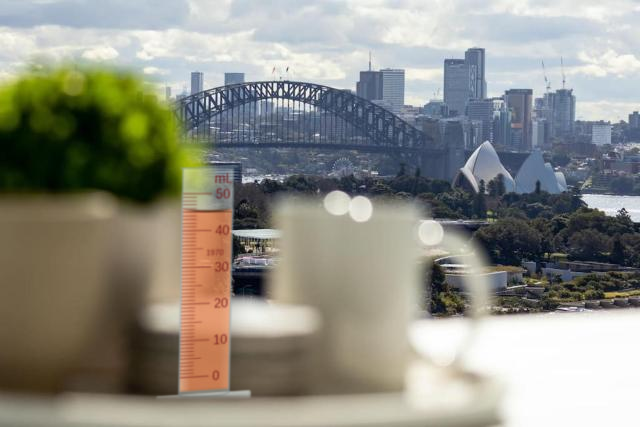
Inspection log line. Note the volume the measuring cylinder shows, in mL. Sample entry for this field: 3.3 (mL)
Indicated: 45 (mL)
